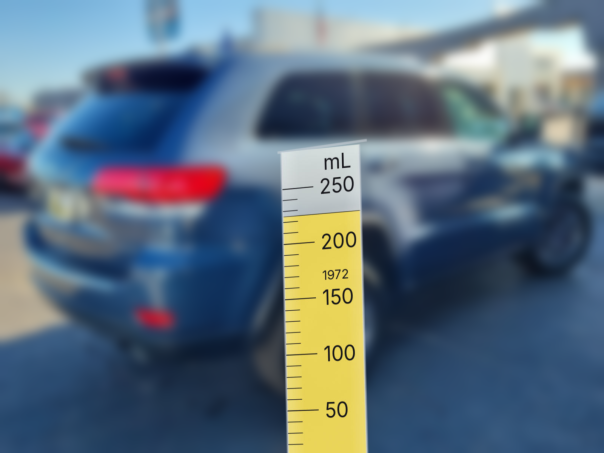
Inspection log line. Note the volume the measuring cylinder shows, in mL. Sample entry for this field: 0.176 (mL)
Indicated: 225 (mL)
